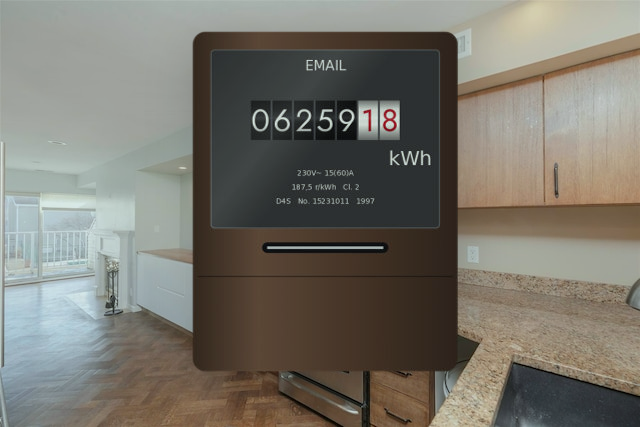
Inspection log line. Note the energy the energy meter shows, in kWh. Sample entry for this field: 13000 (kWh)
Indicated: 6259.18 (kWh)
